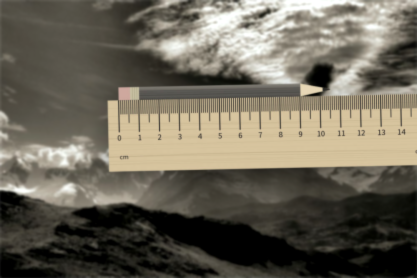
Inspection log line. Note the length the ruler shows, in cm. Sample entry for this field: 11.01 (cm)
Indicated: 10.5 (cm)
